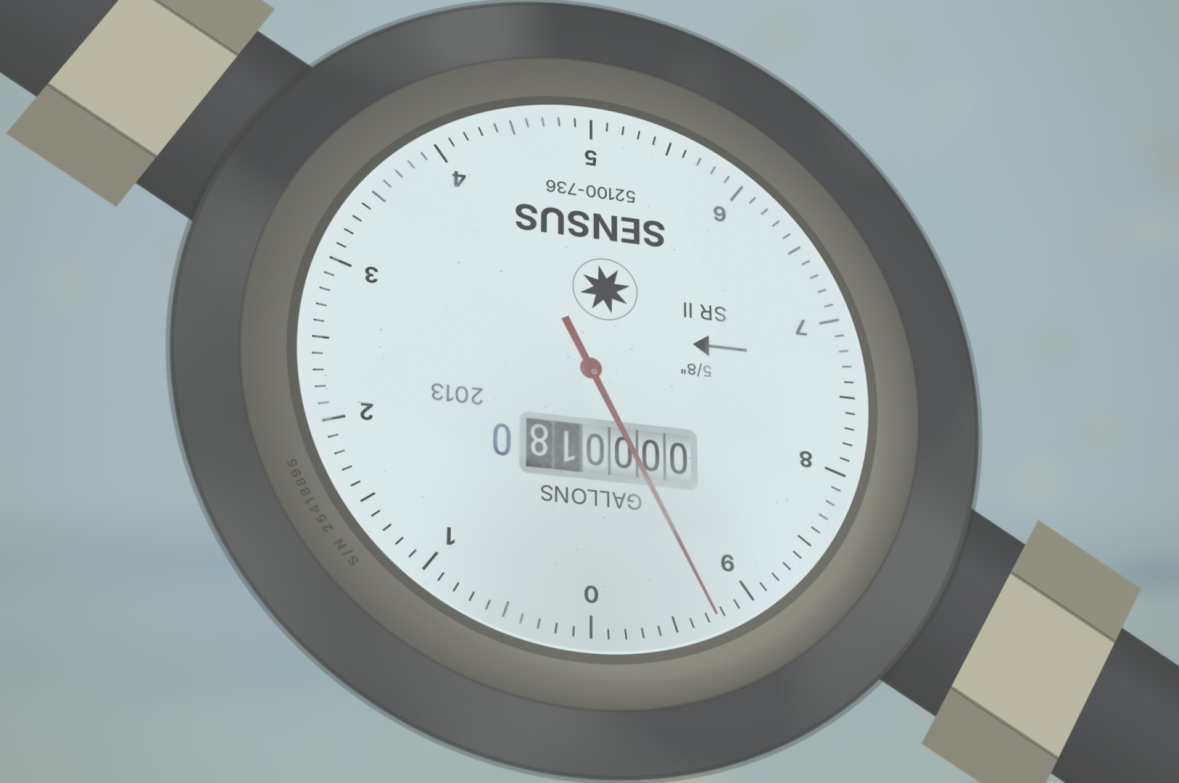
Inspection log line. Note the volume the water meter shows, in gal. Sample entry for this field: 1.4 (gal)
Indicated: 179.2 (gal)
